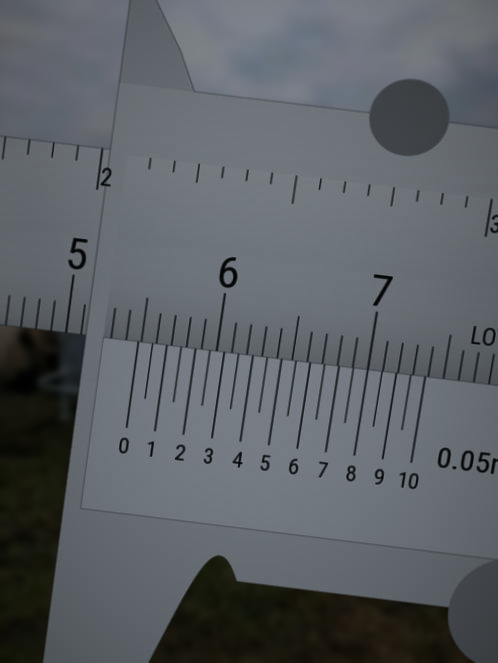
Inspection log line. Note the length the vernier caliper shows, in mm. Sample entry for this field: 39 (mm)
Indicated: 54.8 (mm)
